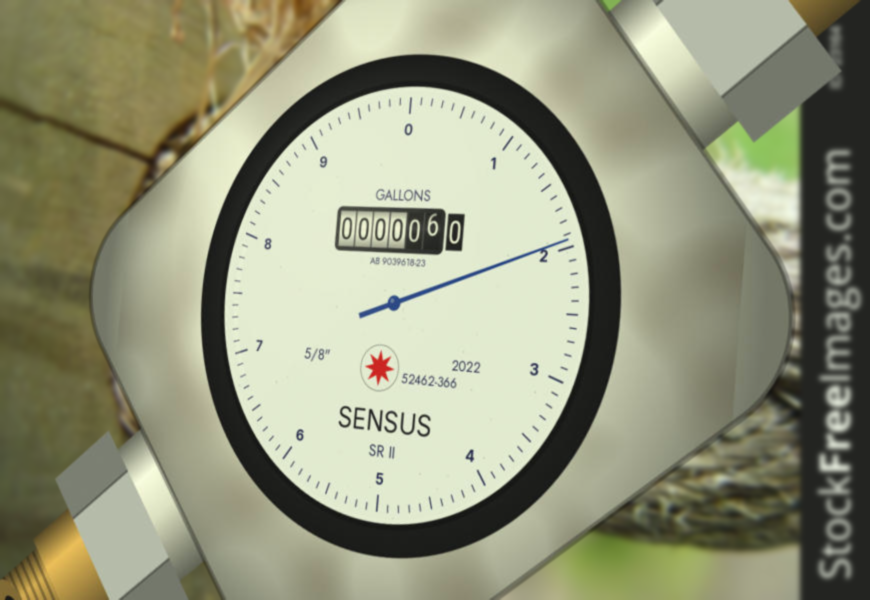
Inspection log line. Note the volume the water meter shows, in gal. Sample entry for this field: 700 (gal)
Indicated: 61.9 (gal)
